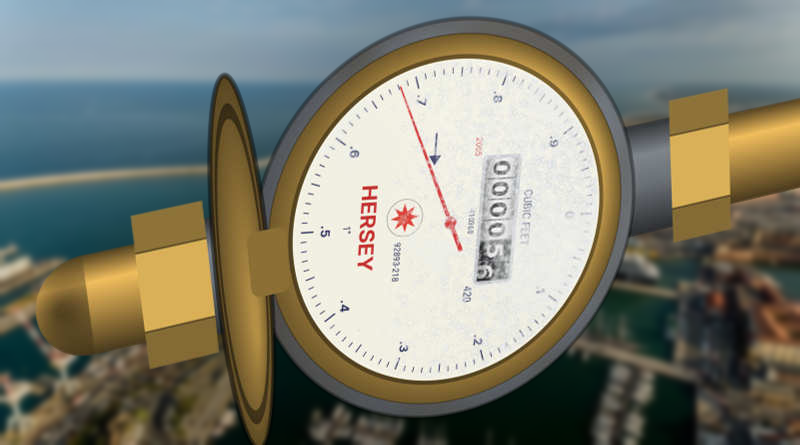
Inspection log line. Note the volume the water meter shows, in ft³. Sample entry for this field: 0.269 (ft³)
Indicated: 55.68 (ft³)
